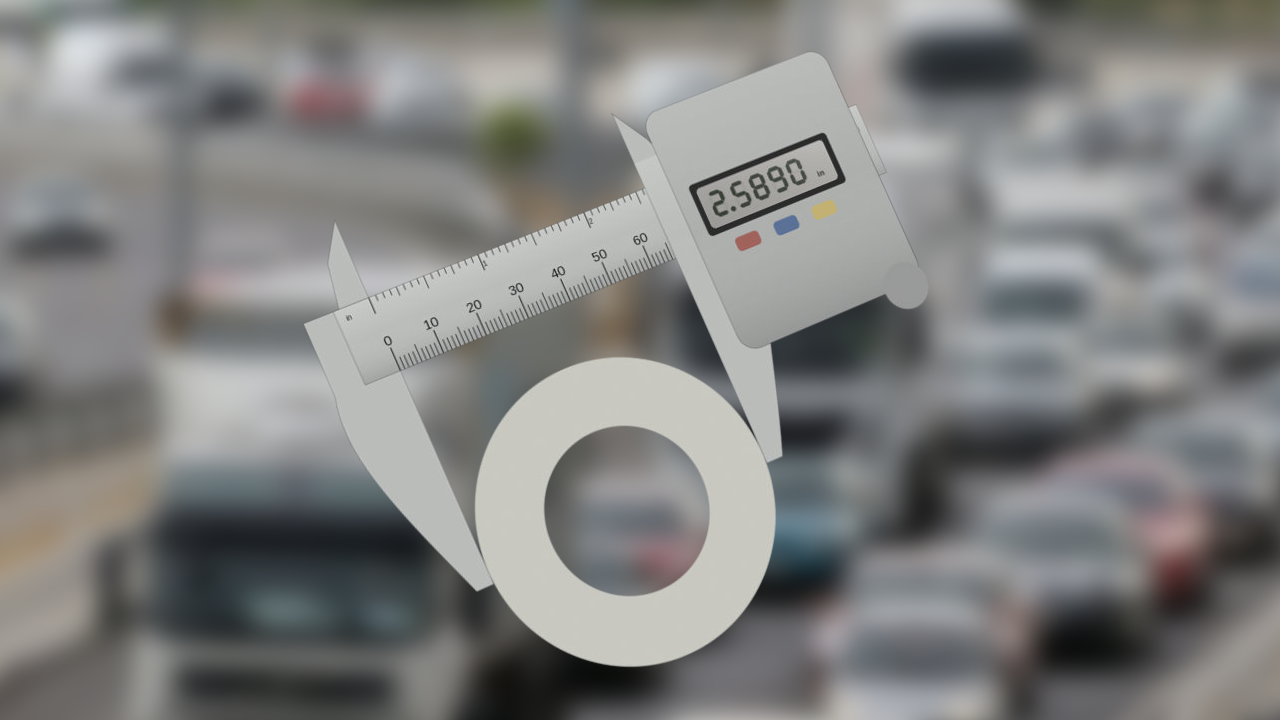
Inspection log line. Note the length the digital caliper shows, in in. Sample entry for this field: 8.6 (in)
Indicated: 2.5890 (in)
